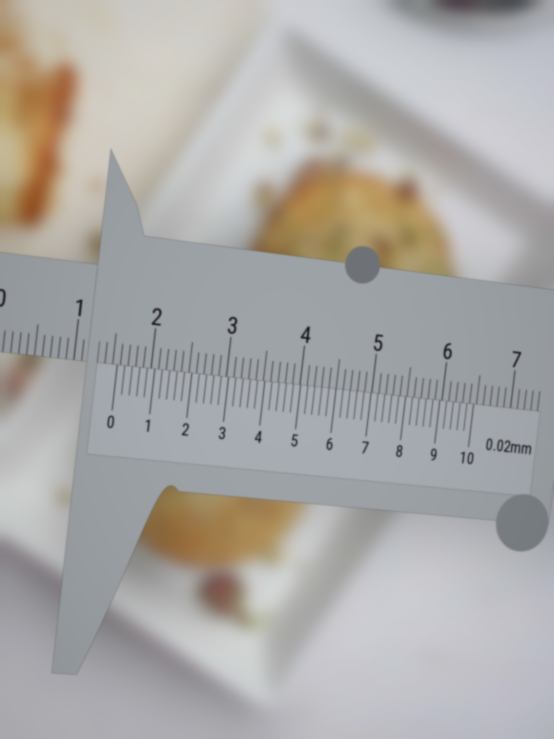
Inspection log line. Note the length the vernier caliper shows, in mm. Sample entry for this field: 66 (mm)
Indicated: 15.6 (mm)
